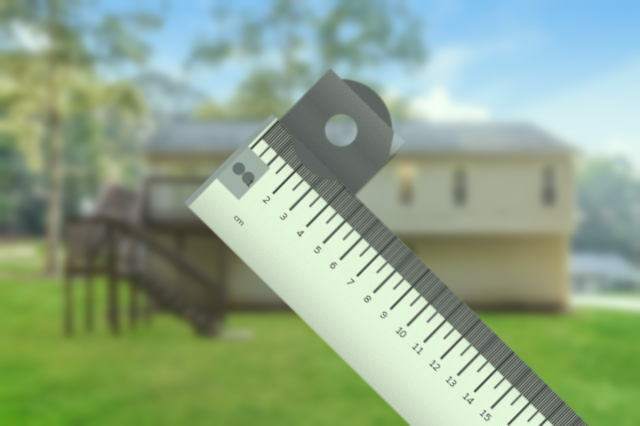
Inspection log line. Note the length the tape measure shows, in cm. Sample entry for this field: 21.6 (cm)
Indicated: 4.5 (cm)
